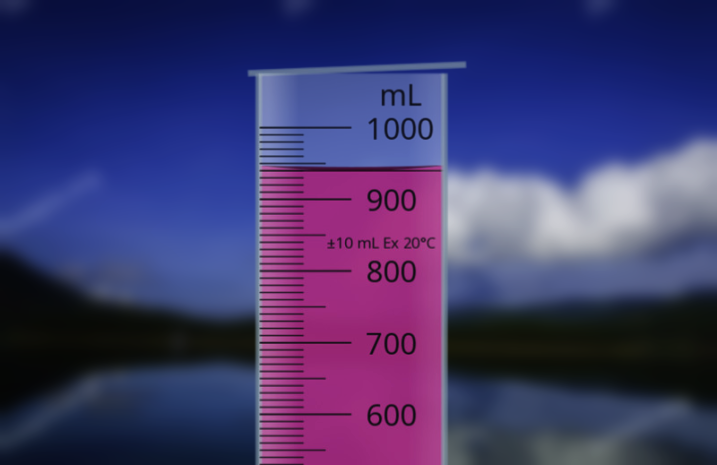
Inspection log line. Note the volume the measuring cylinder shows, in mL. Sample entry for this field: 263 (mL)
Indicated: 940 (mL)
